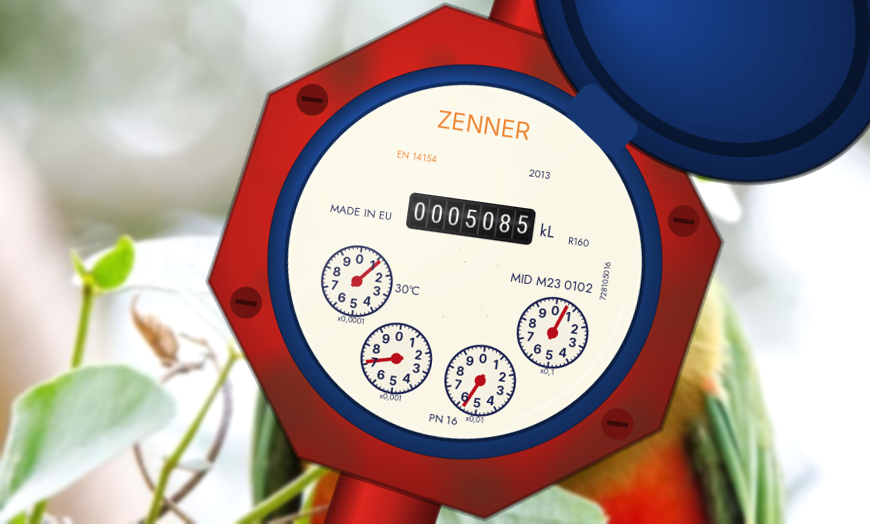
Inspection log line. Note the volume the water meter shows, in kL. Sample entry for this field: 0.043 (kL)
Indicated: 5085.0571 (kL)
